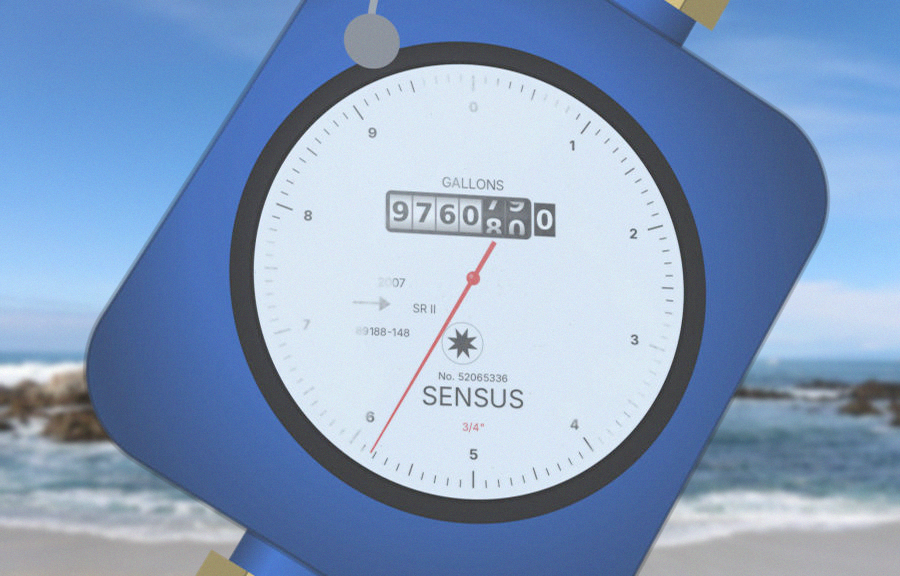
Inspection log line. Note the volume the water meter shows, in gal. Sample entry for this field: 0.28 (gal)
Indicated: 9760795.8 (gal)
